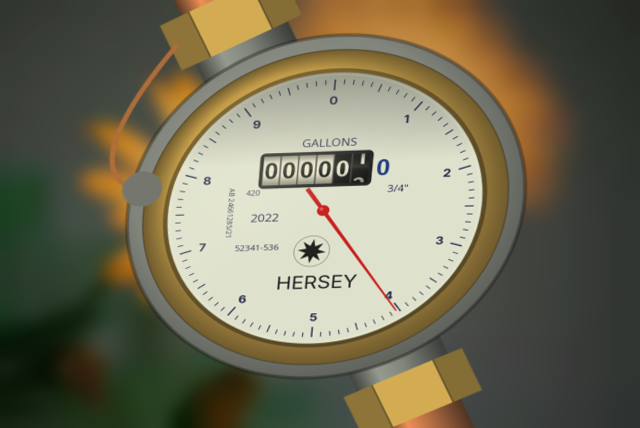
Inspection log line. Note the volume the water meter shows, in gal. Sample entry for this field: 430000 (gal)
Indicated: 14.0 (gal)
